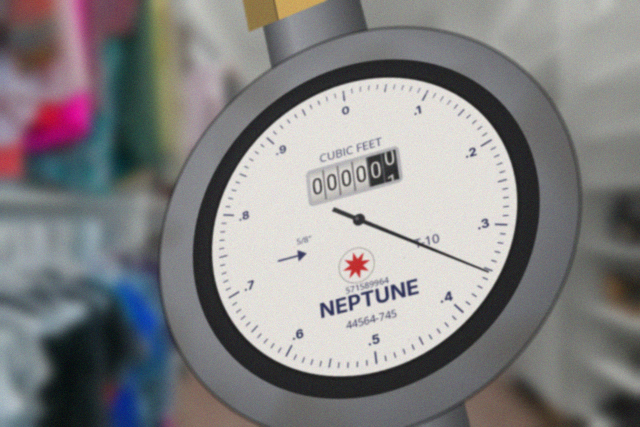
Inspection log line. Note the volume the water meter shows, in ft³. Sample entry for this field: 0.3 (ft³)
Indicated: 0.35 (ft³)
